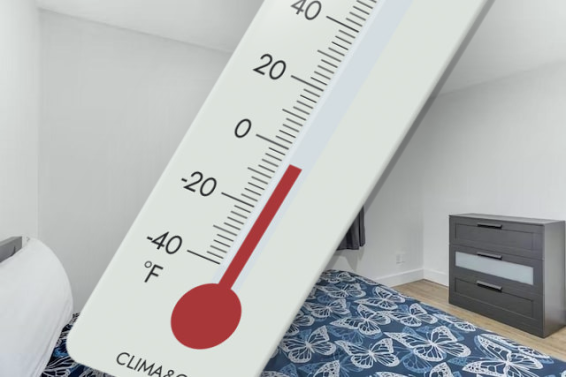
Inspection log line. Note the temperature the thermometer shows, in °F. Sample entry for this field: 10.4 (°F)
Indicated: -4 (°F)
